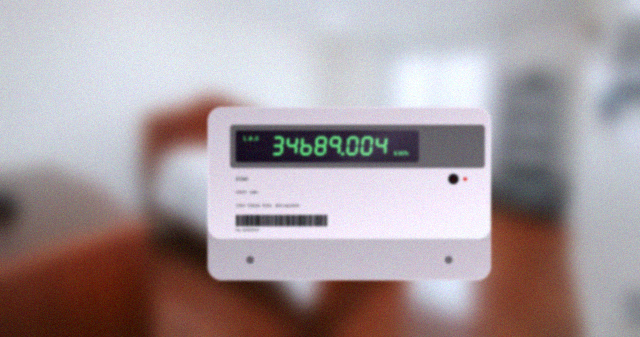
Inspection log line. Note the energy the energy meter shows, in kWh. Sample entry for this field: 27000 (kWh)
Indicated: 34689.004 (kWh)
